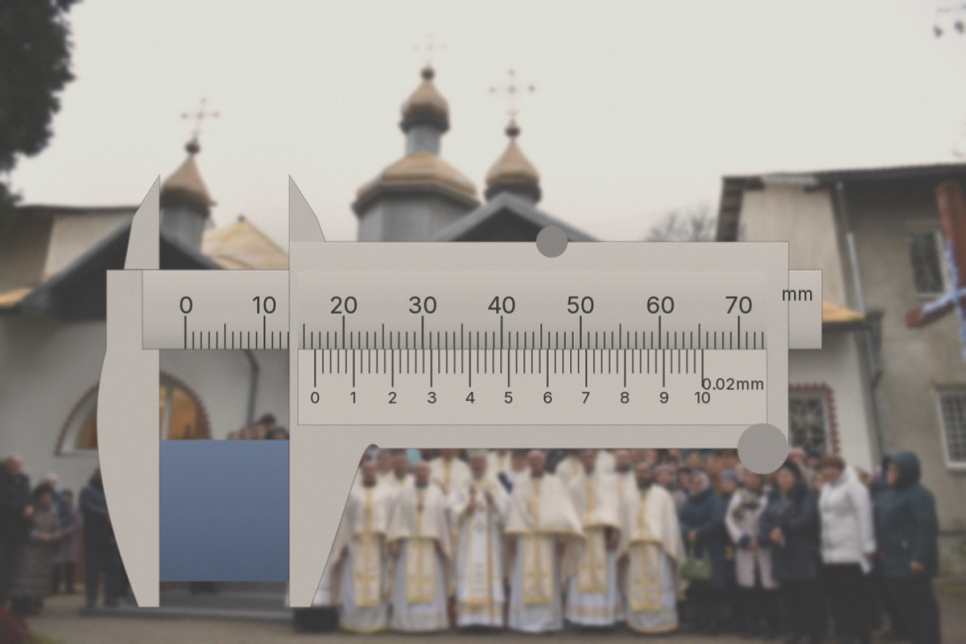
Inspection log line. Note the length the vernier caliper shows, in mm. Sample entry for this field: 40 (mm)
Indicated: 16.4 (mm)
